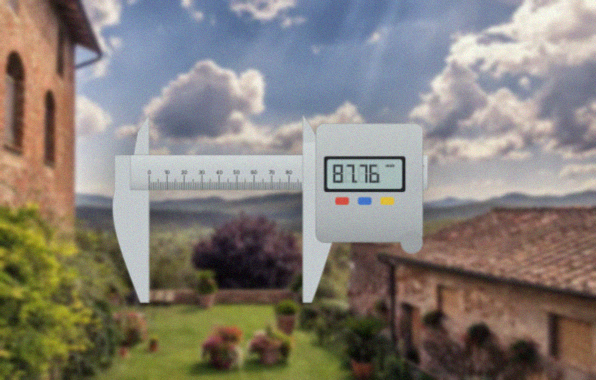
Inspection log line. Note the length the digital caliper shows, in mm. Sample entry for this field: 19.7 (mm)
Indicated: 87.76 (mm)
